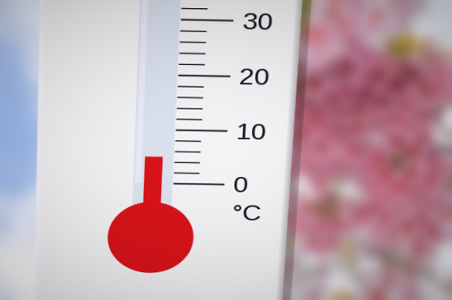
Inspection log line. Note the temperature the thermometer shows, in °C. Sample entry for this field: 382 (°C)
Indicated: 5 (°C)
